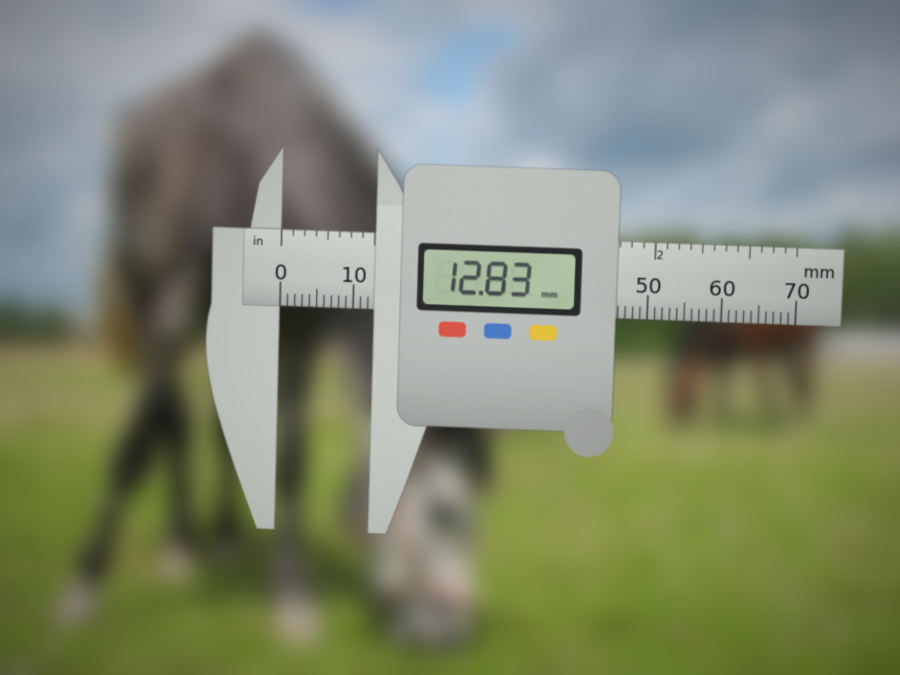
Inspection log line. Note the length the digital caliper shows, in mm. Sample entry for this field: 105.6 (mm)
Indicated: 12.83 (mm)
